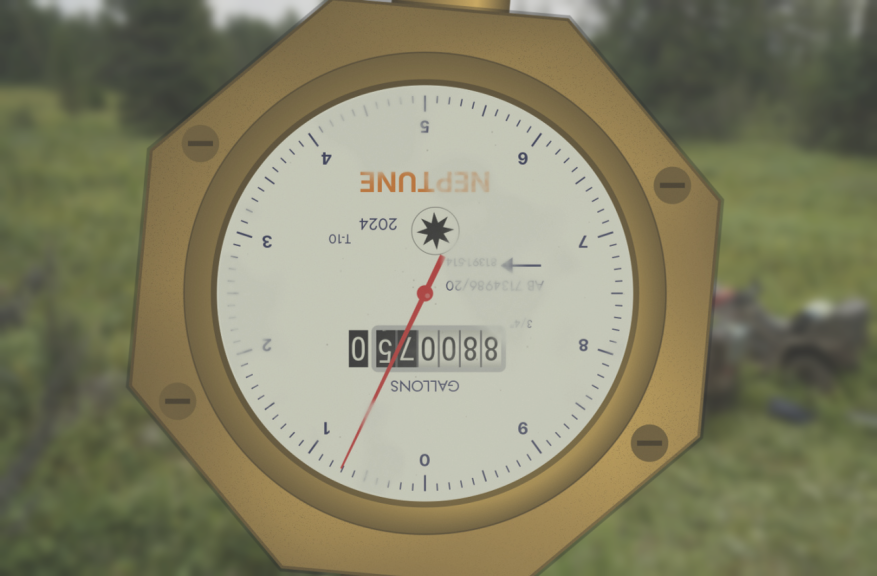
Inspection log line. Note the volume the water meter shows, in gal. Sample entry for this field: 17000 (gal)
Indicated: 8800750.7 (gal)
